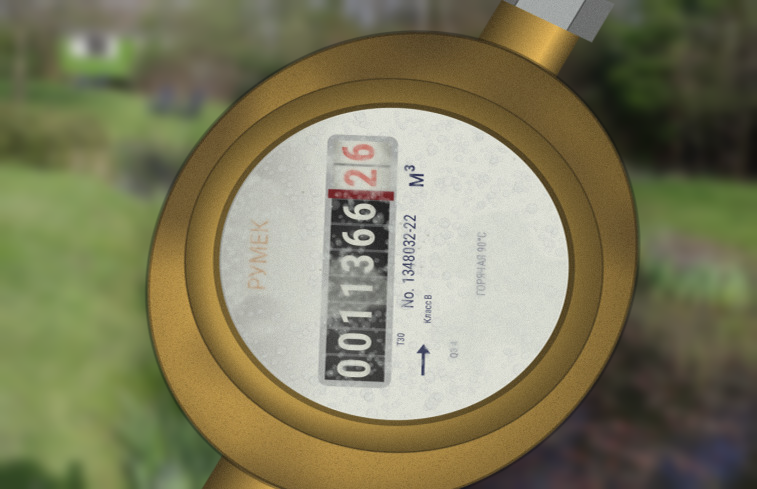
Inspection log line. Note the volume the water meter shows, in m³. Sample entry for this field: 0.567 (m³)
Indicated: 11366.26 (m³)
